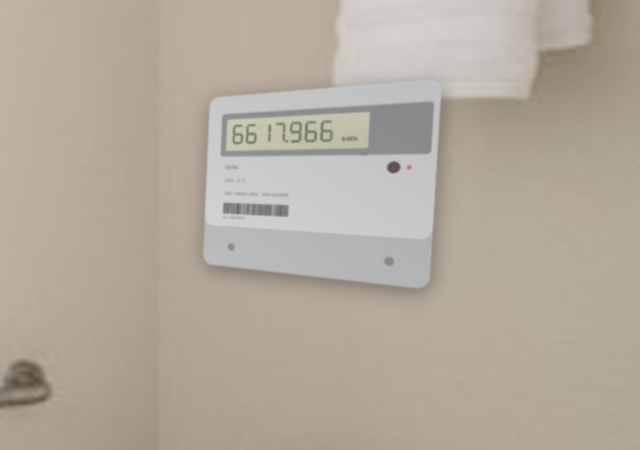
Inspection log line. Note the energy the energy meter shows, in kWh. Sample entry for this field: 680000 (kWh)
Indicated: 6617.966 (kWh)
